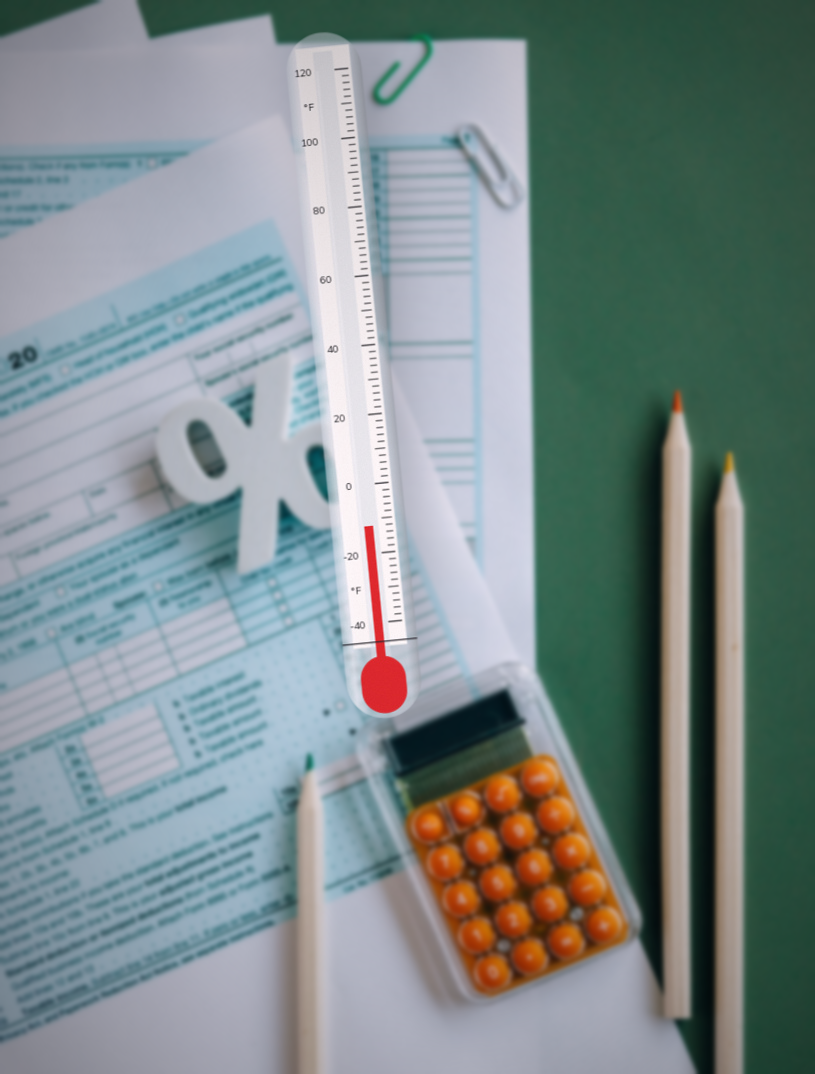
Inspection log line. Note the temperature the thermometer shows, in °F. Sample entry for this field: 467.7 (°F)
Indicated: -12 (°F)
